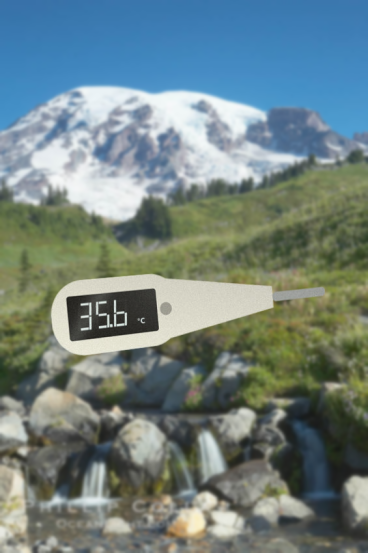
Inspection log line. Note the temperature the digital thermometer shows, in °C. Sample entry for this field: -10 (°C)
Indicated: 35.6 (°C)
